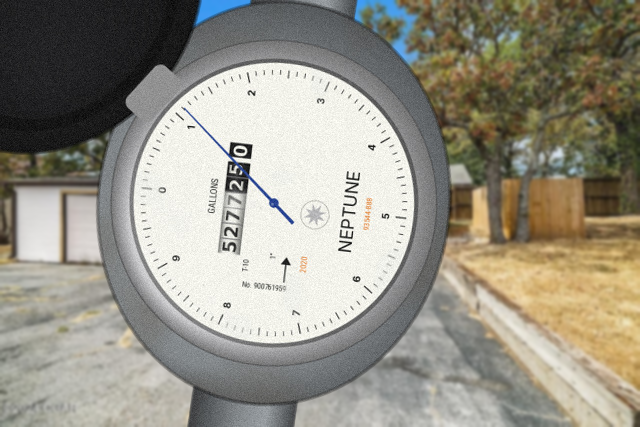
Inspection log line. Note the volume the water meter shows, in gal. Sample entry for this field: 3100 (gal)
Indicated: 5277251.1 (gal)
